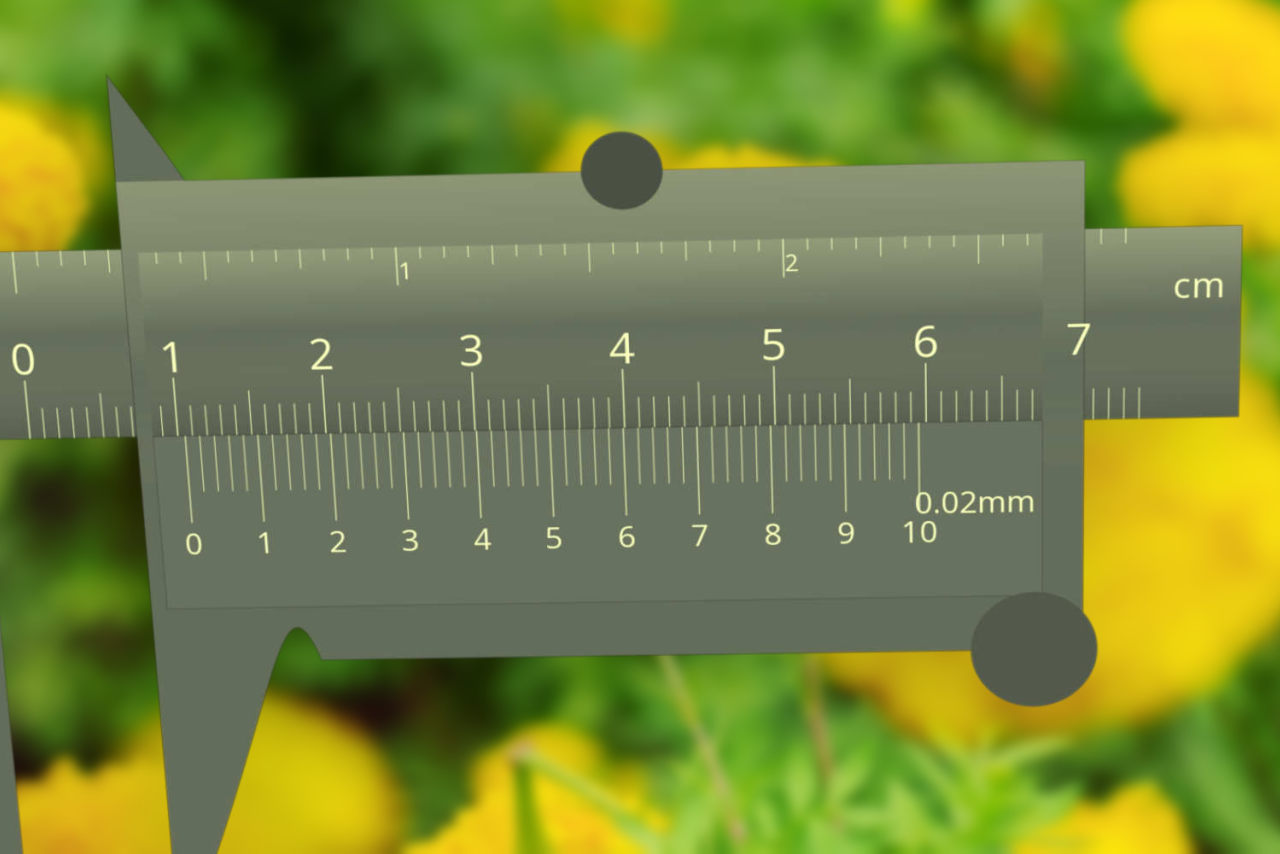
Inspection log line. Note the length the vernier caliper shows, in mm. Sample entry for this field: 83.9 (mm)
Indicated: 10.5 (mm)
